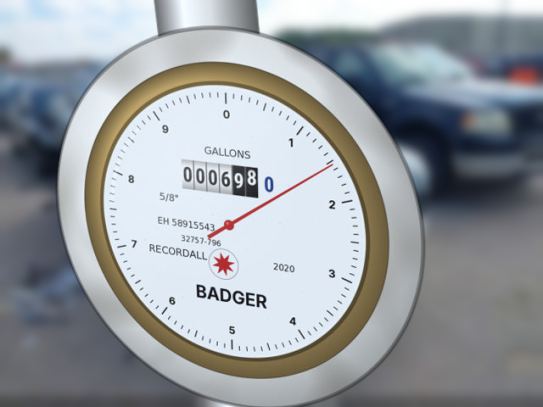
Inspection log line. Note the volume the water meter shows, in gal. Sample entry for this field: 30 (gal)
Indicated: 6981.5 (gal)
